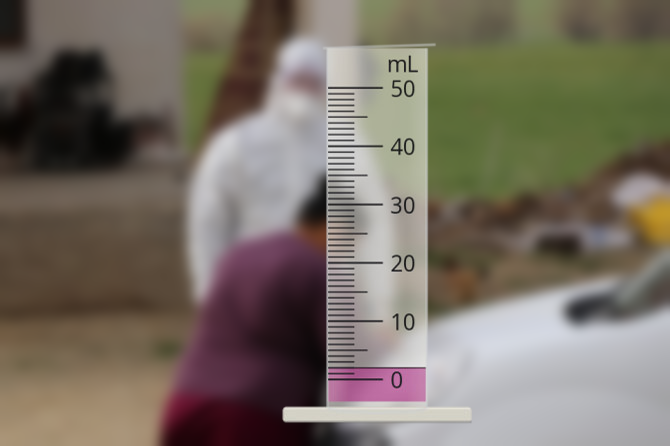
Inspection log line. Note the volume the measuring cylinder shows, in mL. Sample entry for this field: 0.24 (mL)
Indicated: 2 (mL)
